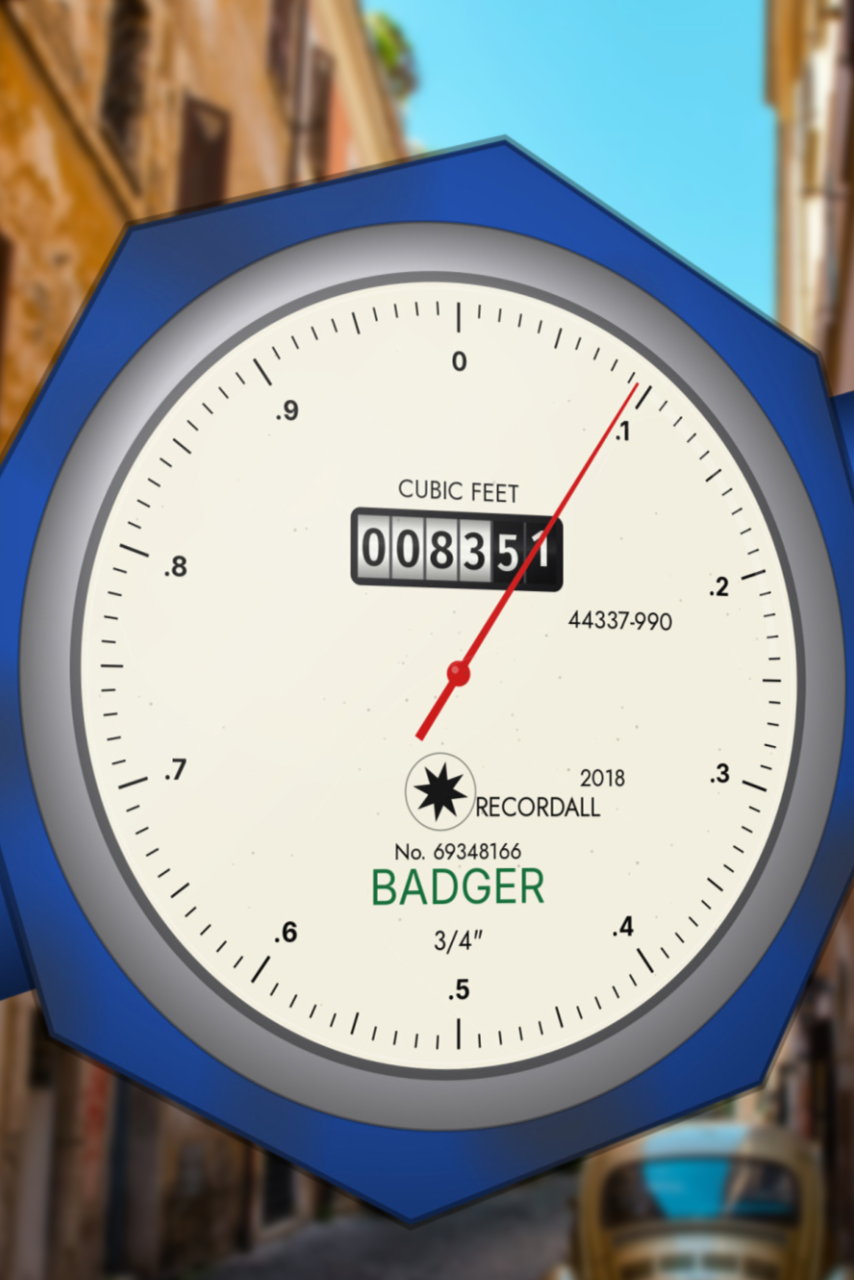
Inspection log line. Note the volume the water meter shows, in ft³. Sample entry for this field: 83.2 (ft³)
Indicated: 8351.09 (ft³)
